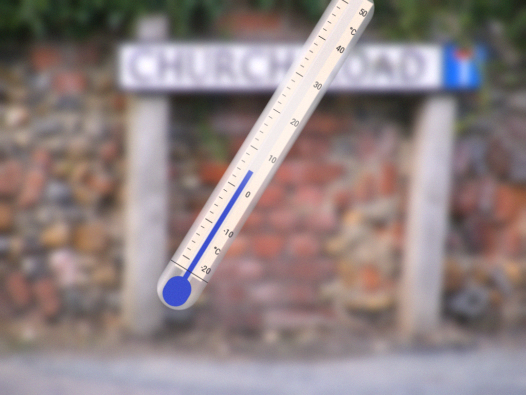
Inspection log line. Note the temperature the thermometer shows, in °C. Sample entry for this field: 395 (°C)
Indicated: 5 (°C)
